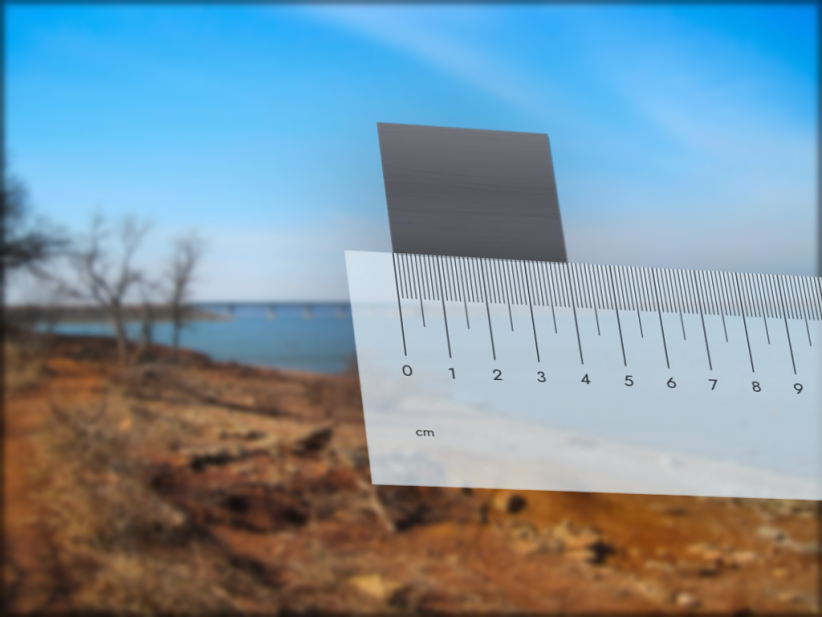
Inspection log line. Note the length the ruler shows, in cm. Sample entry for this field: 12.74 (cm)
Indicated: 4 (cm)
